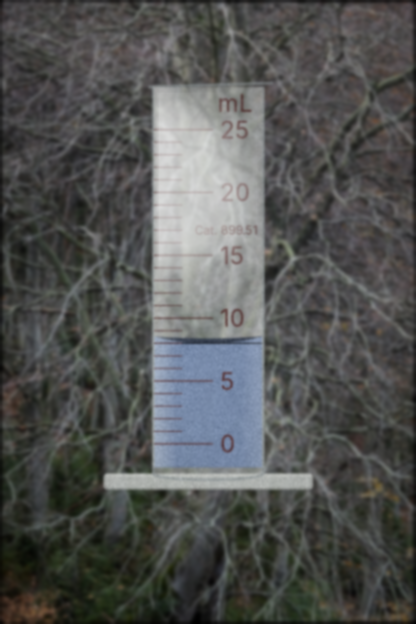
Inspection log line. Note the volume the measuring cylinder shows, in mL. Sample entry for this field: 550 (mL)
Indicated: 8 (mL)
